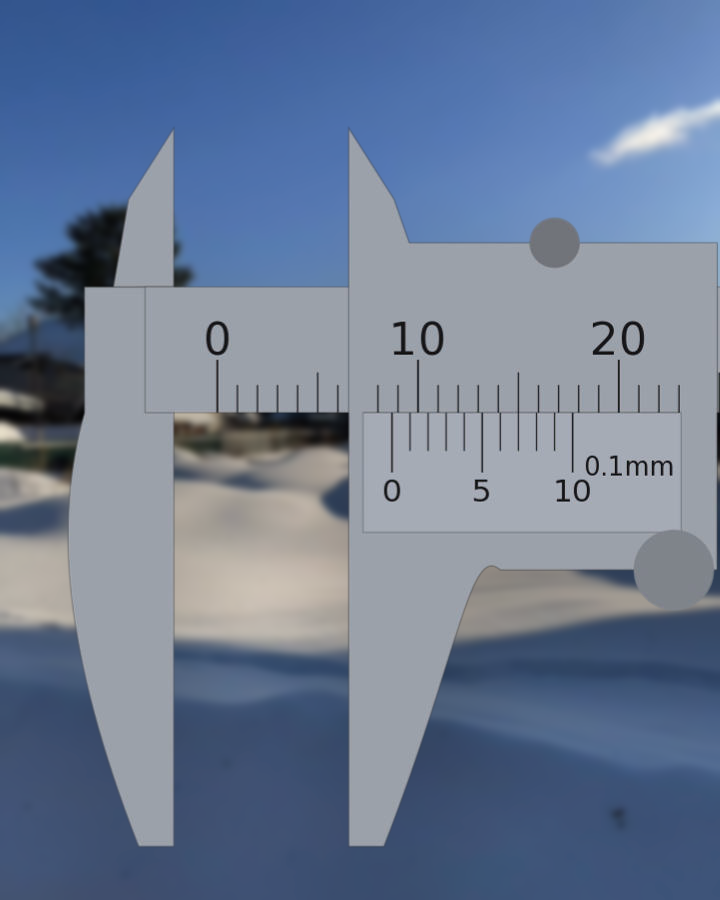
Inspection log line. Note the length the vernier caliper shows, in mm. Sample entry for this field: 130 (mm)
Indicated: 8.7 (mm)
